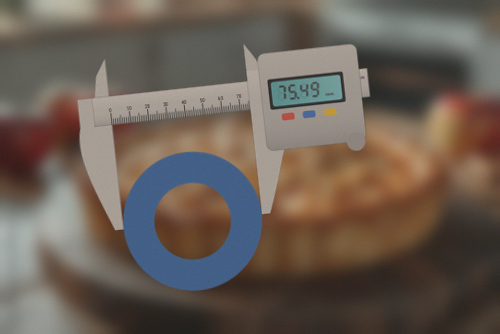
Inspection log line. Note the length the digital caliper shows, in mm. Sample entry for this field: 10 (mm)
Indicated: 75.49 (mm)
